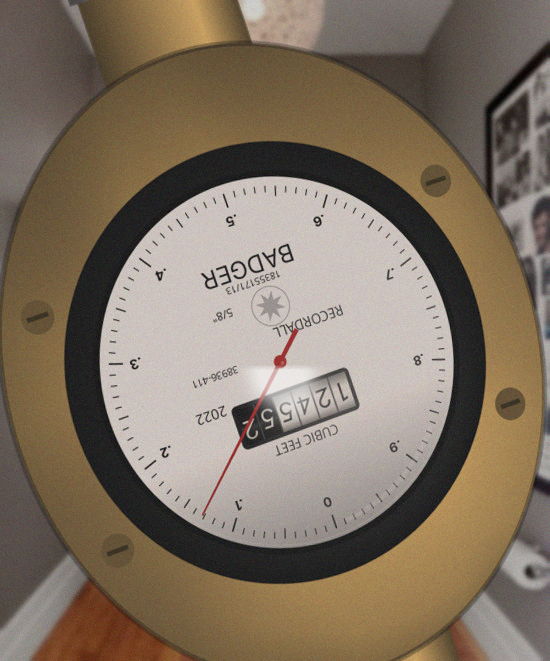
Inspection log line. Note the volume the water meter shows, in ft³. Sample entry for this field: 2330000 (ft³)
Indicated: 124552.13 (ft³)
